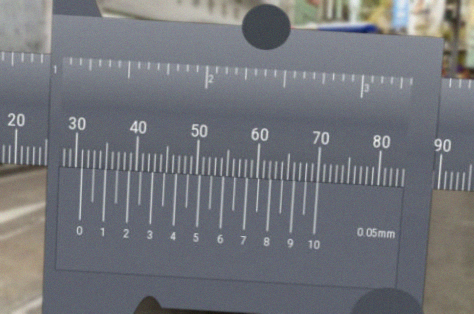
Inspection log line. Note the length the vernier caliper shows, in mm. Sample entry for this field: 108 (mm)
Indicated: 31.0 (mm)
